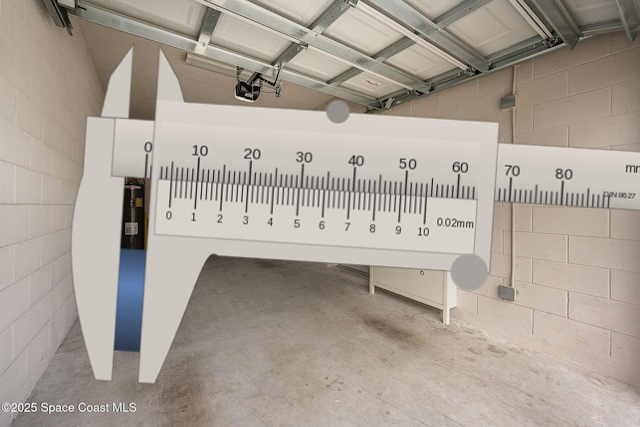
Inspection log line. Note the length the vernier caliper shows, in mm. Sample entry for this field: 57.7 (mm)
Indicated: 5.0 (mm)
